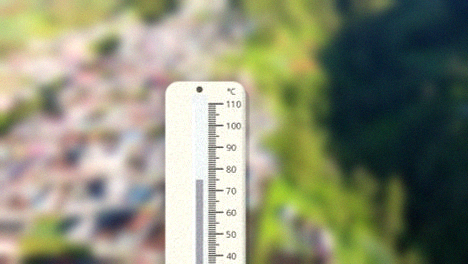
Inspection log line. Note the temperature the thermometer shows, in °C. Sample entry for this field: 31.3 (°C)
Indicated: 75 (°C)
